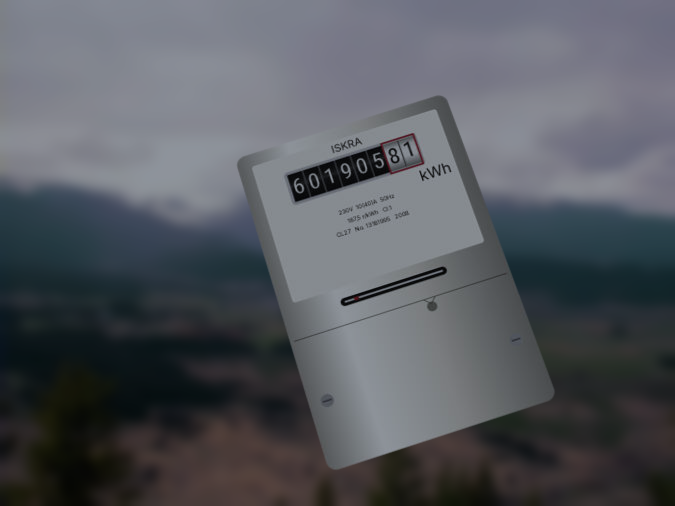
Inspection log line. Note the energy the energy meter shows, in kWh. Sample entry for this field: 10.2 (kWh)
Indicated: 601905.81 (kWh)
